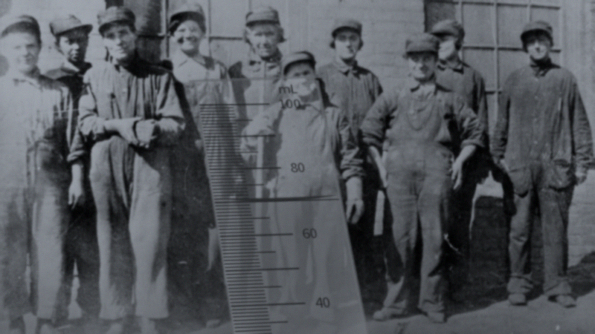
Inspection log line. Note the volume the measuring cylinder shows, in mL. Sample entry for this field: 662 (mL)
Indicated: 70 (mL)
